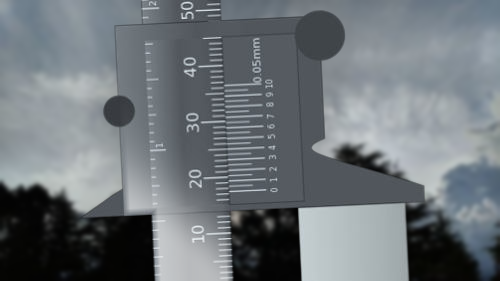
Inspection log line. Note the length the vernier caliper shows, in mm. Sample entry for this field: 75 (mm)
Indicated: 17.4 (mm)
